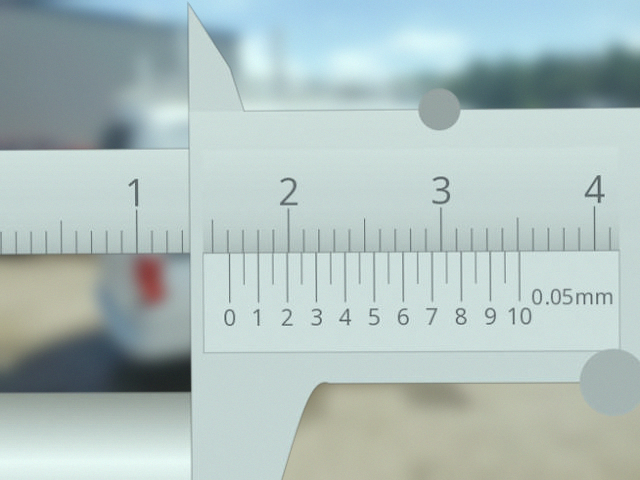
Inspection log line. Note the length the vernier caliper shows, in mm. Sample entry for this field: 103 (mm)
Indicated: 16.1 (mm)
